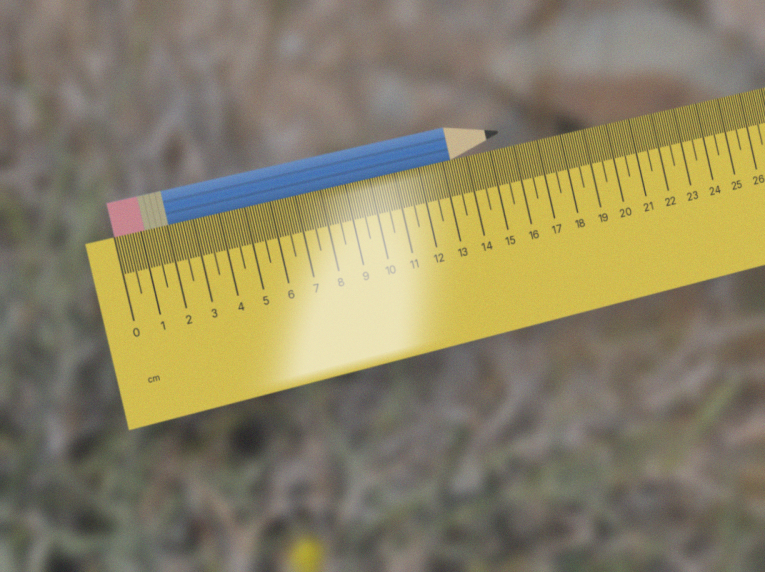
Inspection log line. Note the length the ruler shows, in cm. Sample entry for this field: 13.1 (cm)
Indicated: 15.5 (cm)
